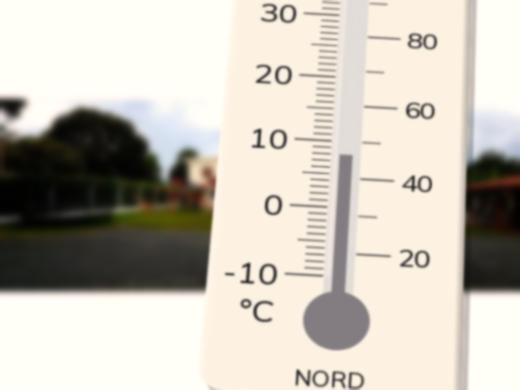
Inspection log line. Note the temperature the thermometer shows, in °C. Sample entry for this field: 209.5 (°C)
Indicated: 8 (°C)
